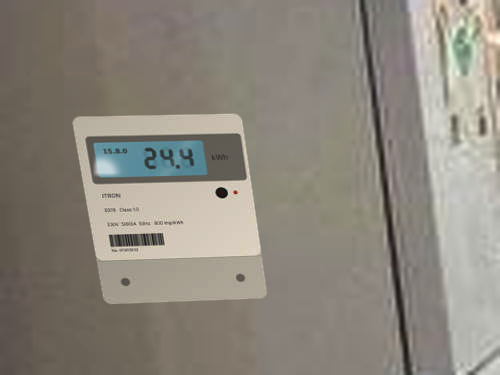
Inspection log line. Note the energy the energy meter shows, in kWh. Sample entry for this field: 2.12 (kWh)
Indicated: 24.4 (kWh)
